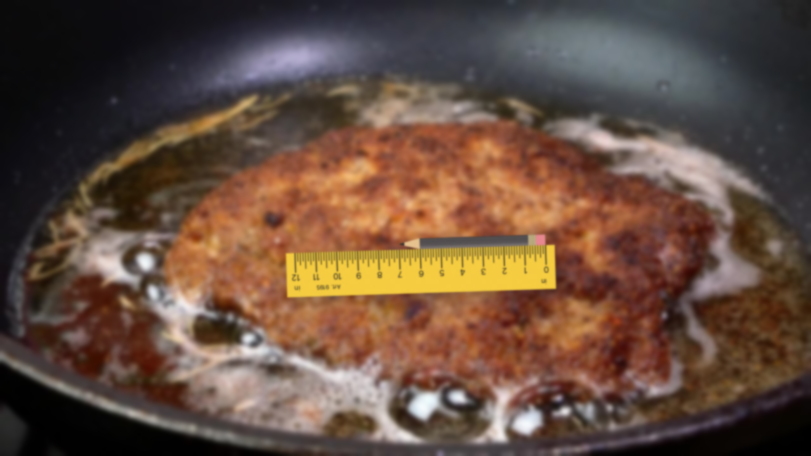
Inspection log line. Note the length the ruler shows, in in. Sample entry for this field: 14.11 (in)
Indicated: 7 (in)
